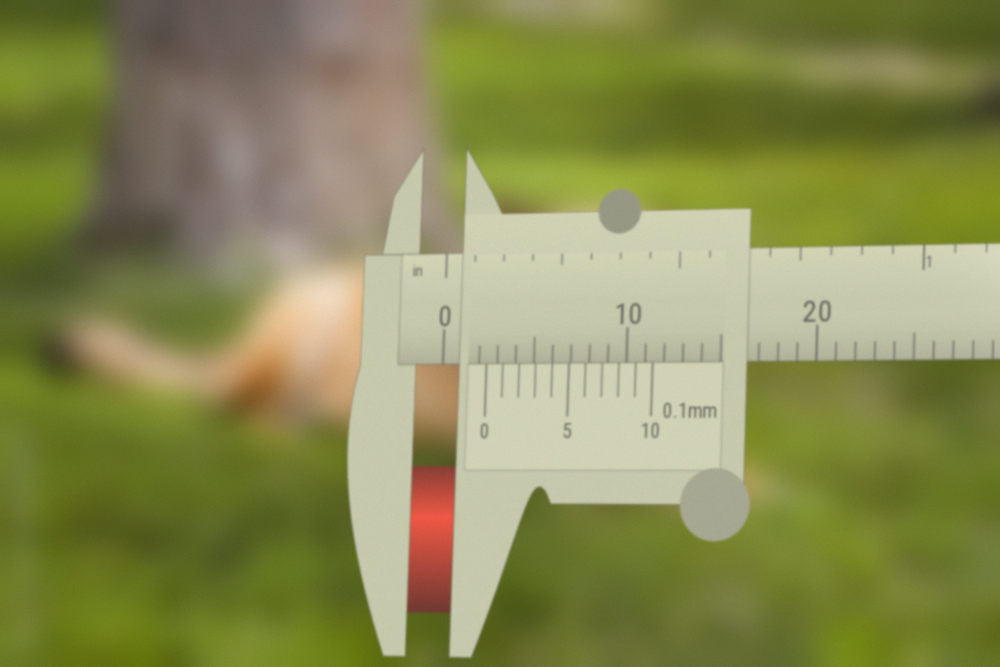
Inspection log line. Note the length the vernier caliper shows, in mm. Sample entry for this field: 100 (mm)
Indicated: 2.4 (mm)
